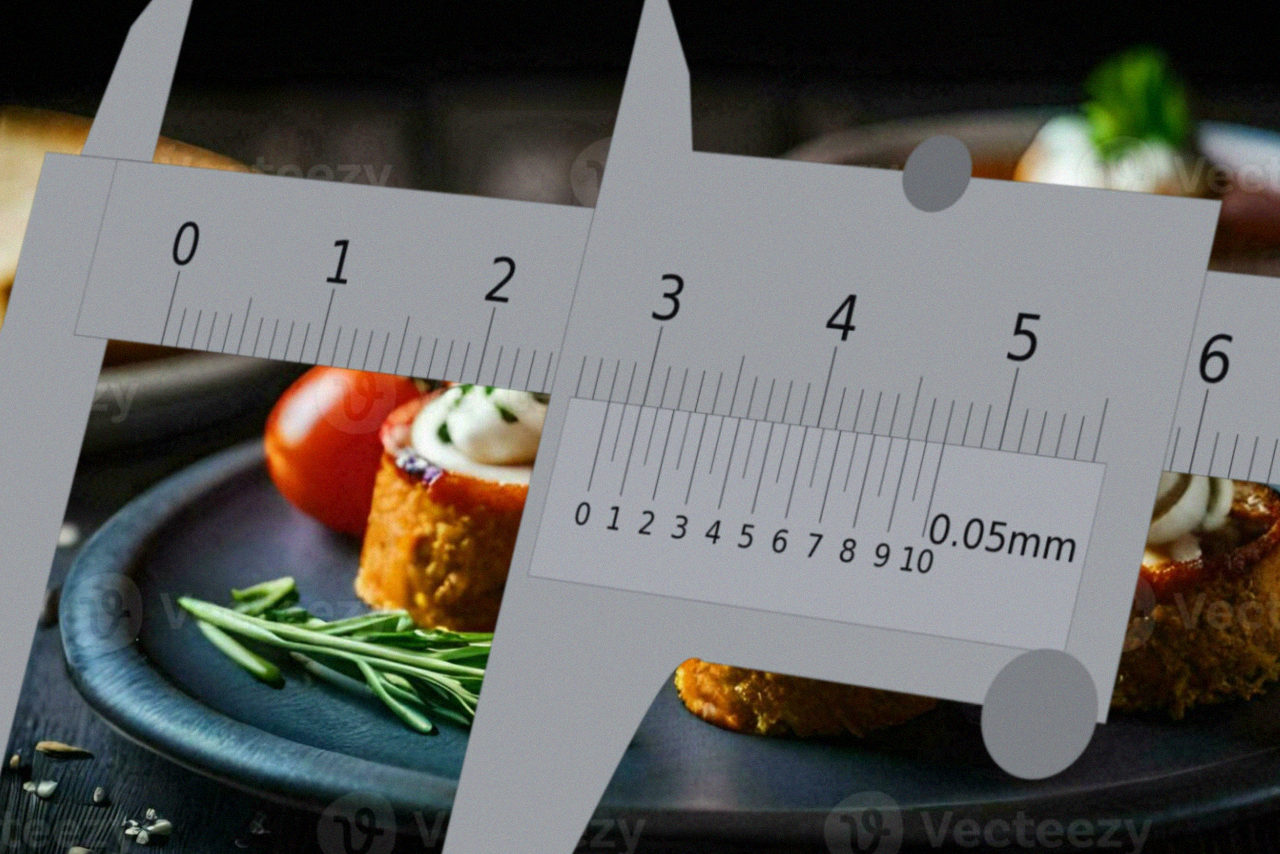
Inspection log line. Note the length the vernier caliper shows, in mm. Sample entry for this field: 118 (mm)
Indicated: 28.0 (mm)
